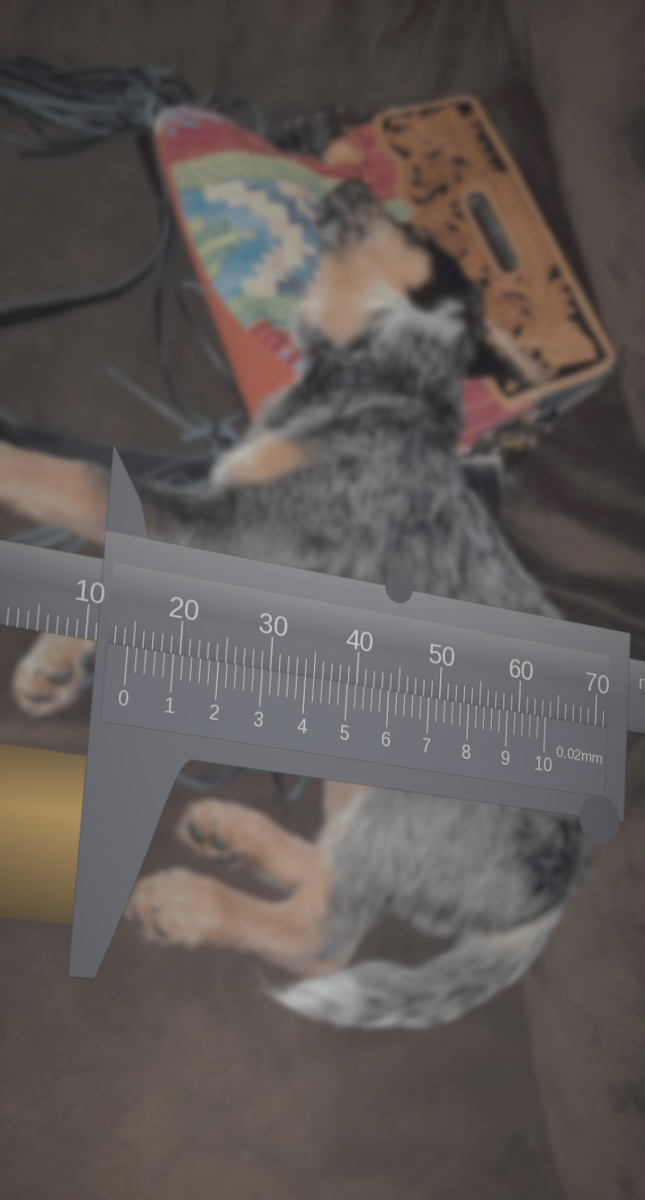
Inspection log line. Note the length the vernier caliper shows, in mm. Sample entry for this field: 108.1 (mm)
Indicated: 14.4 (mm)
